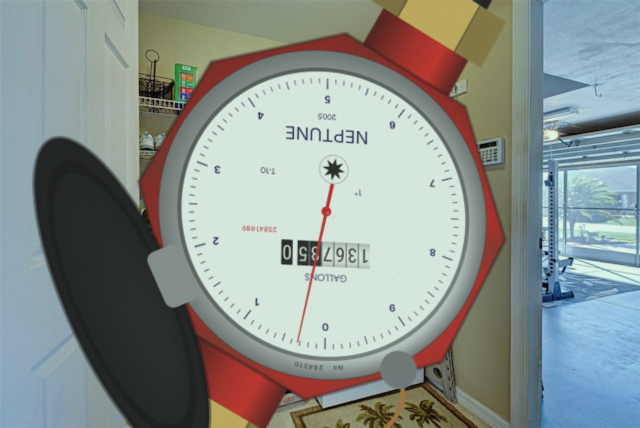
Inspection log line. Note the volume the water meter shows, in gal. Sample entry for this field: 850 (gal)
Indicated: 1367850.3 (gal)
